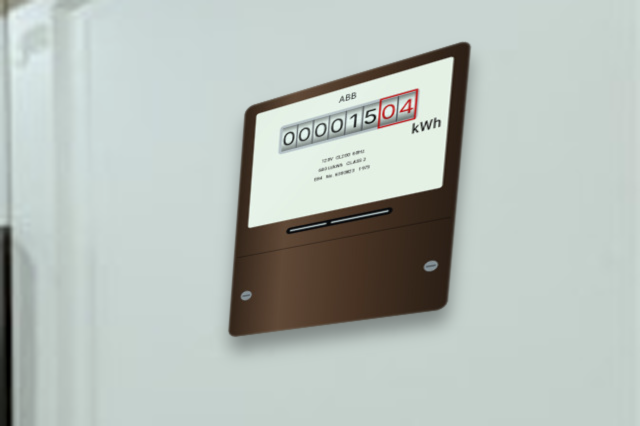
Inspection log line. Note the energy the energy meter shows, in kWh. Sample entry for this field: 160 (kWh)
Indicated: 15.04 (kWh)
